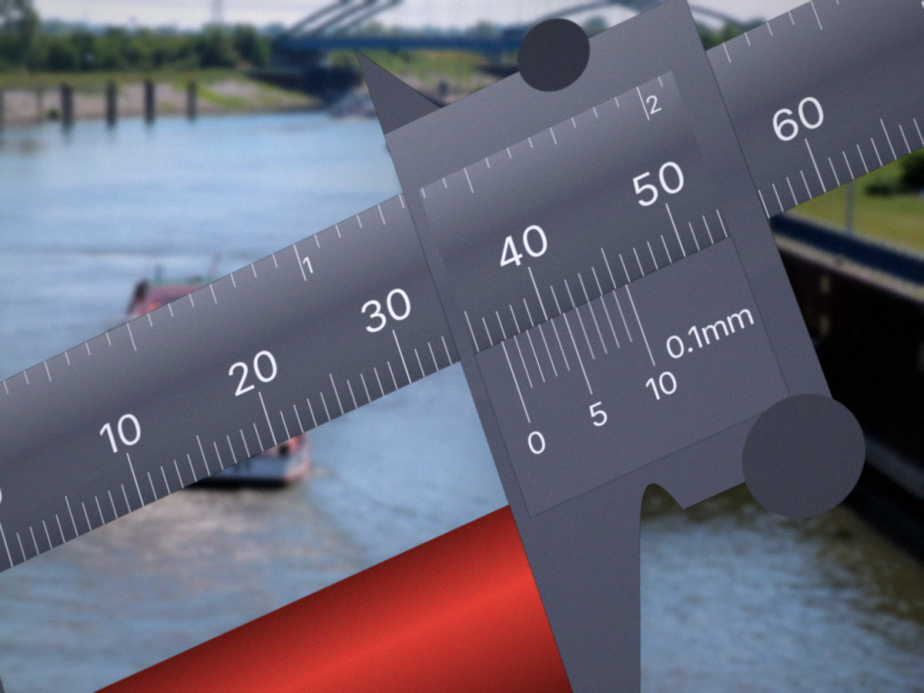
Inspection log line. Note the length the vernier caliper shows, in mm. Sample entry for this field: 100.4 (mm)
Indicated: 36.7 (mm)
